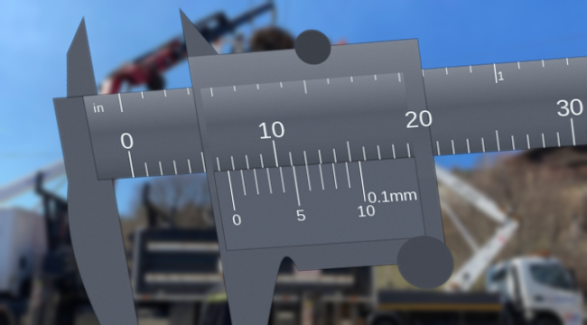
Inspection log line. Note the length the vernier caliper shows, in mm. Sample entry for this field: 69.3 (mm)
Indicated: 6.6 (mm)
